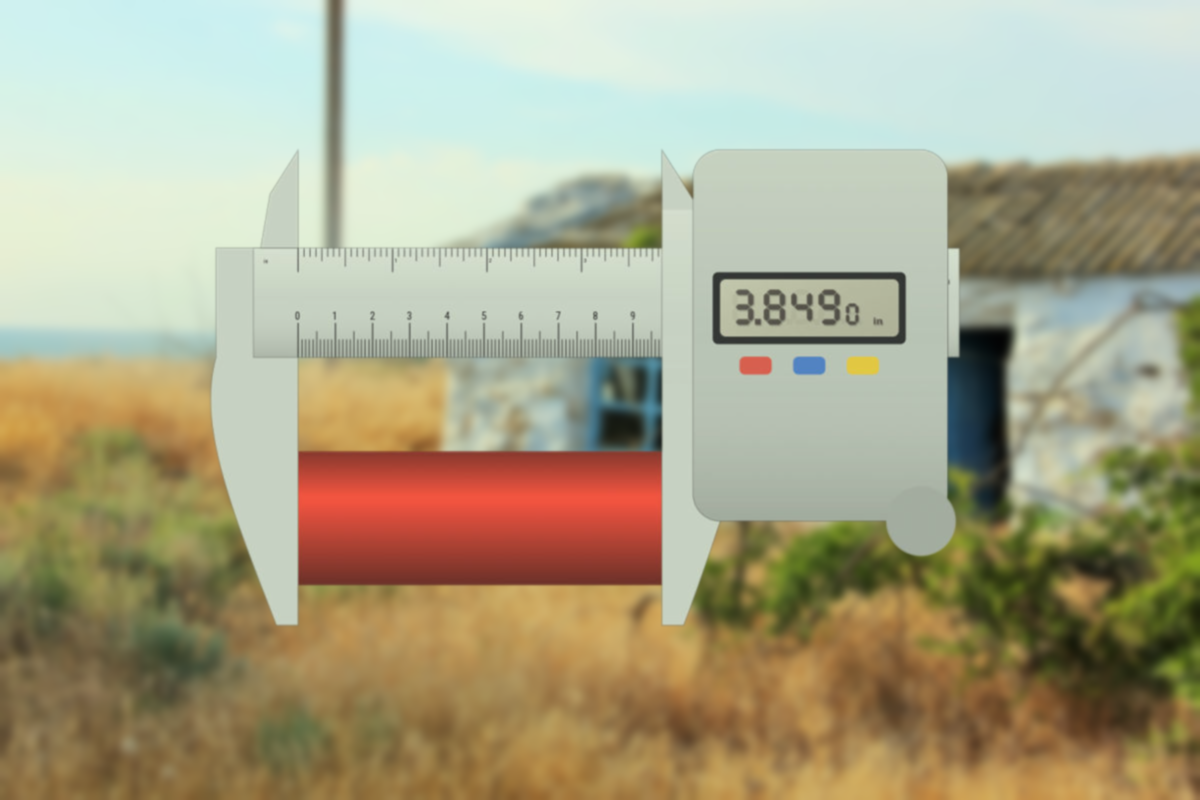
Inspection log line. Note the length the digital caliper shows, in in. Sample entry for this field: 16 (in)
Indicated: 3.8490 (in)
